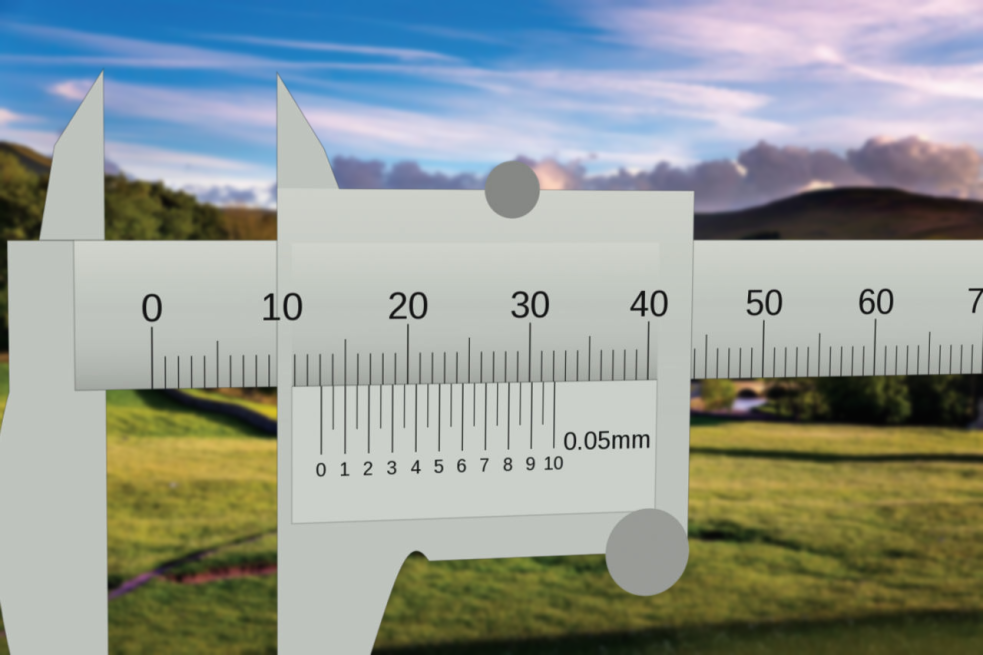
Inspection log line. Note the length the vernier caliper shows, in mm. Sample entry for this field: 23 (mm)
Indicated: 13.1 (mm)
